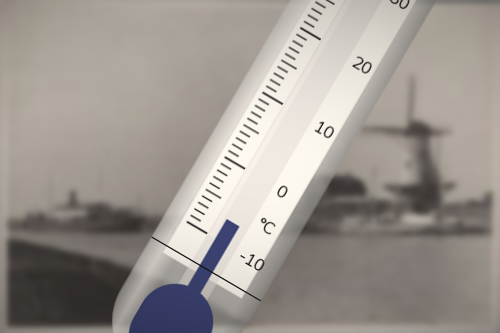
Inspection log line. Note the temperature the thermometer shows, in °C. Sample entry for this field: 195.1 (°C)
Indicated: -7 (°C)
